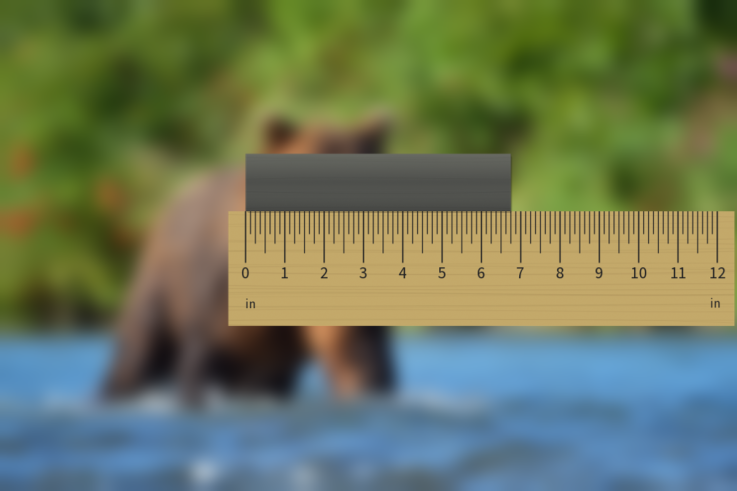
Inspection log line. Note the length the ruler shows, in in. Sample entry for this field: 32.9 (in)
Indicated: 6.75 (in)
